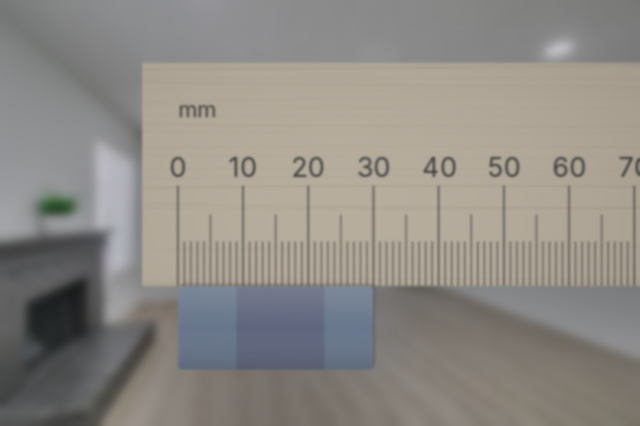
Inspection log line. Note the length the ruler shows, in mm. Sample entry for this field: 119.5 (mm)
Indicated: 30 (mm)
